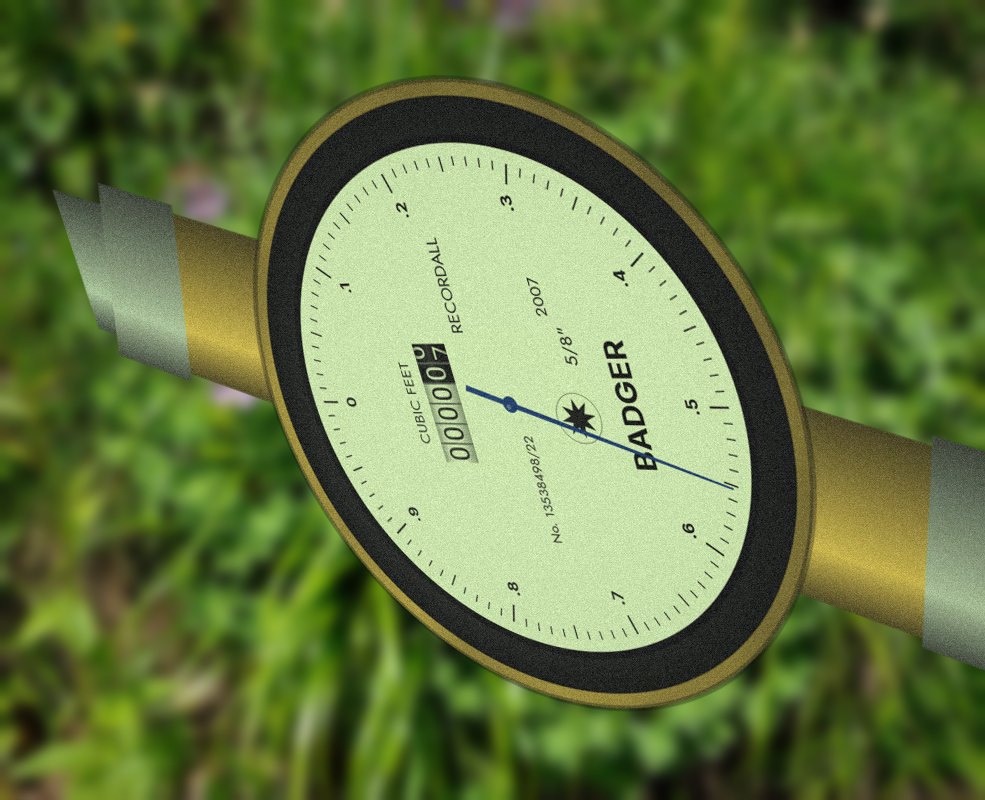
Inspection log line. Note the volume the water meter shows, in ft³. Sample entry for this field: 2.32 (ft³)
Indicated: 6.55 (ft³)
